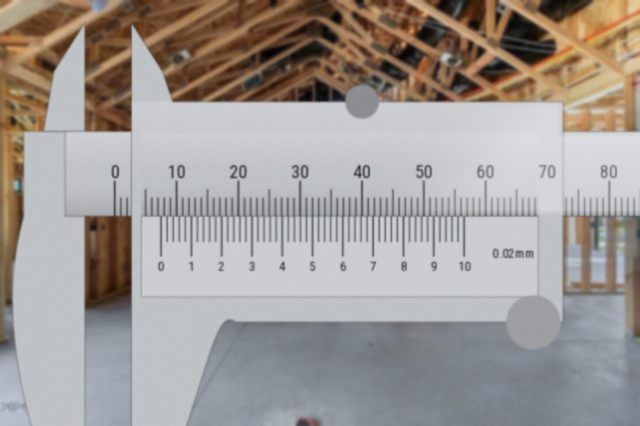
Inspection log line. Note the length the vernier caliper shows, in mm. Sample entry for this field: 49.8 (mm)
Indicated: 7.5 (mm)
